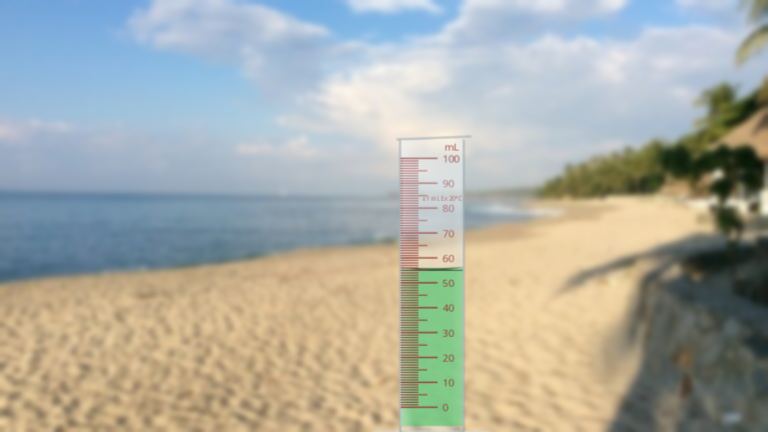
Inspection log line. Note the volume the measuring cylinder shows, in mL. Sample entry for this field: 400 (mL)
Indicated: 55 (mL)
